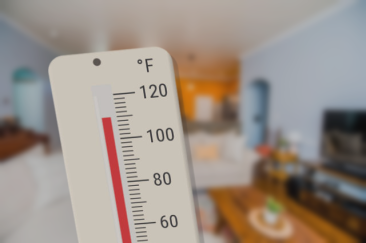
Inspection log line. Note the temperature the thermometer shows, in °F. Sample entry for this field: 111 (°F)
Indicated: 110 (°F)
